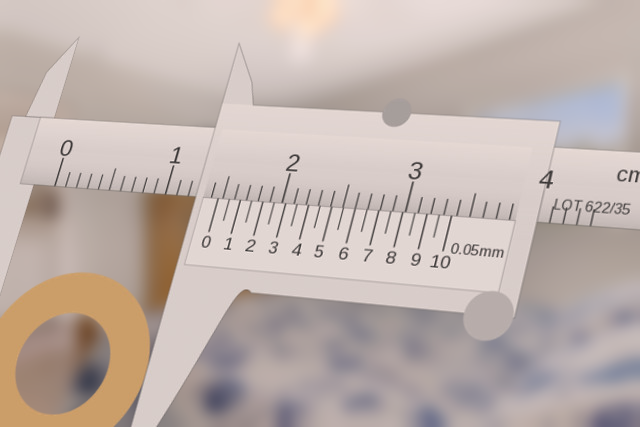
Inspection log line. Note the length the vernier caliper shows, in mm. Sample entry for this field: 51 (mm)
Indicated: 14.6 (mm)
